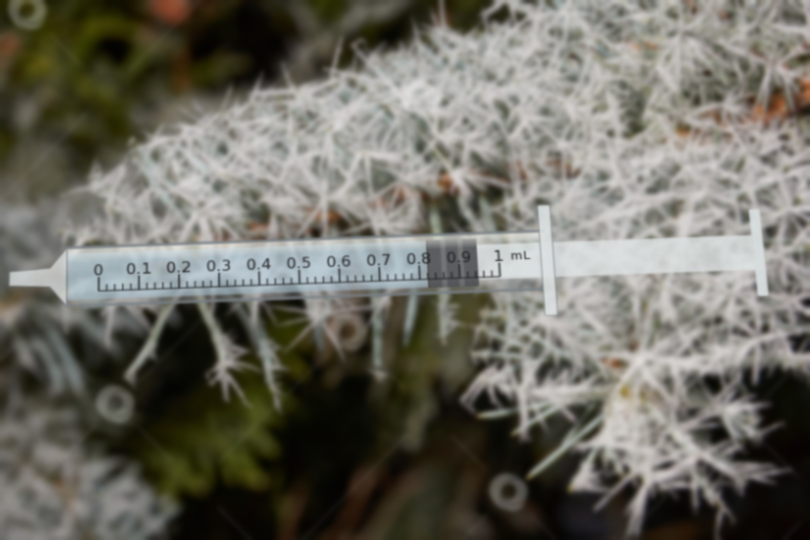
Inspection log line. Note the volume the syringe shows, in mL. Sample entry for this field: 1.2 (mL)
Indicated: 0.82 (mL)
